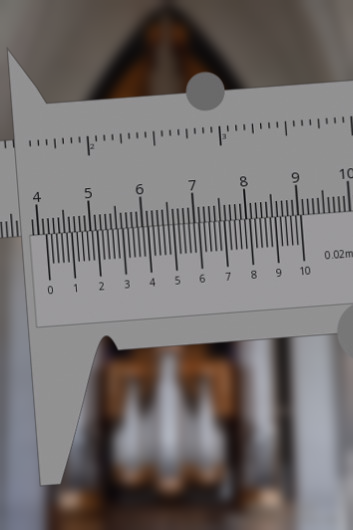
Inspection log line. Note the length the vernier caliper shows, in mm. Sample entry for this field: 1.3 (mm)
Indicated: 41.5 (mm)
